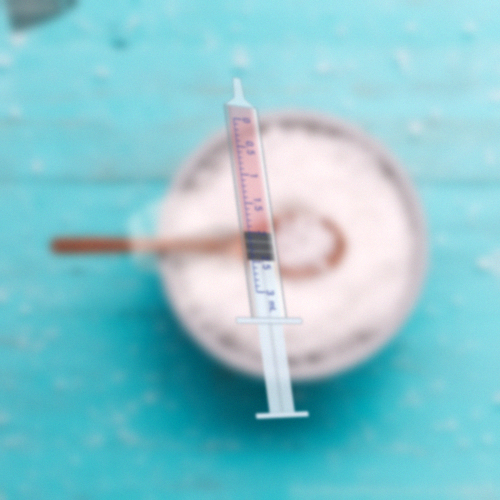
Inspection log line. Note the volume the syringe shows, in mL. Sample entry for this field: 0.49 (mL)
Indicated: 2 (mL)
